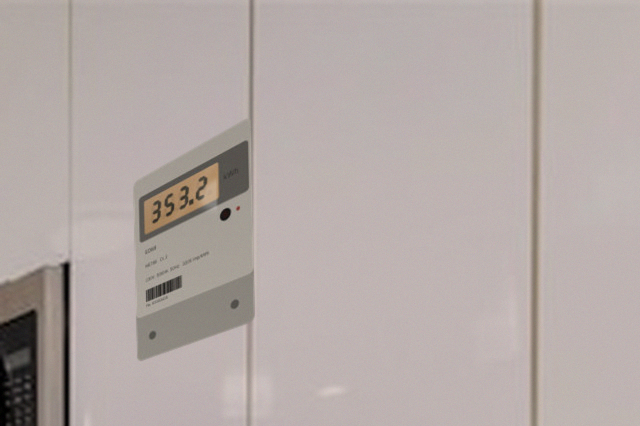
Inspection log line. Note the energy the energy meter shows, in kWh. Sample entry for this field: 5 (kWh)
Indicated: 353.2 (kWh)
